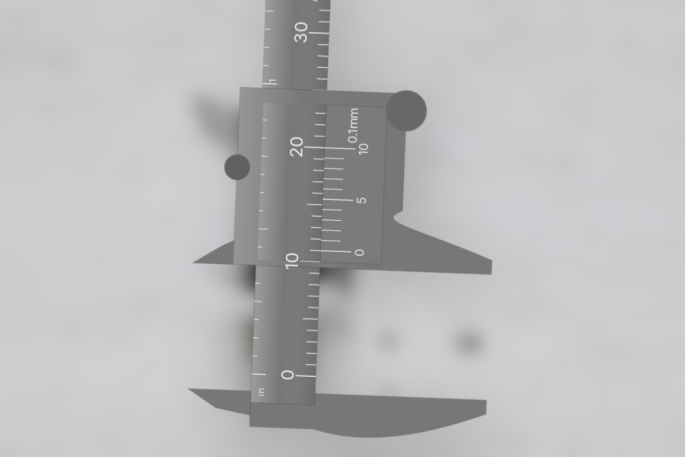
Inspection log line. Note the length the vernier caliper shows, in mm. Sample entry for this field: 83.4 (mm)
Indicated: 11.0 (mm)
